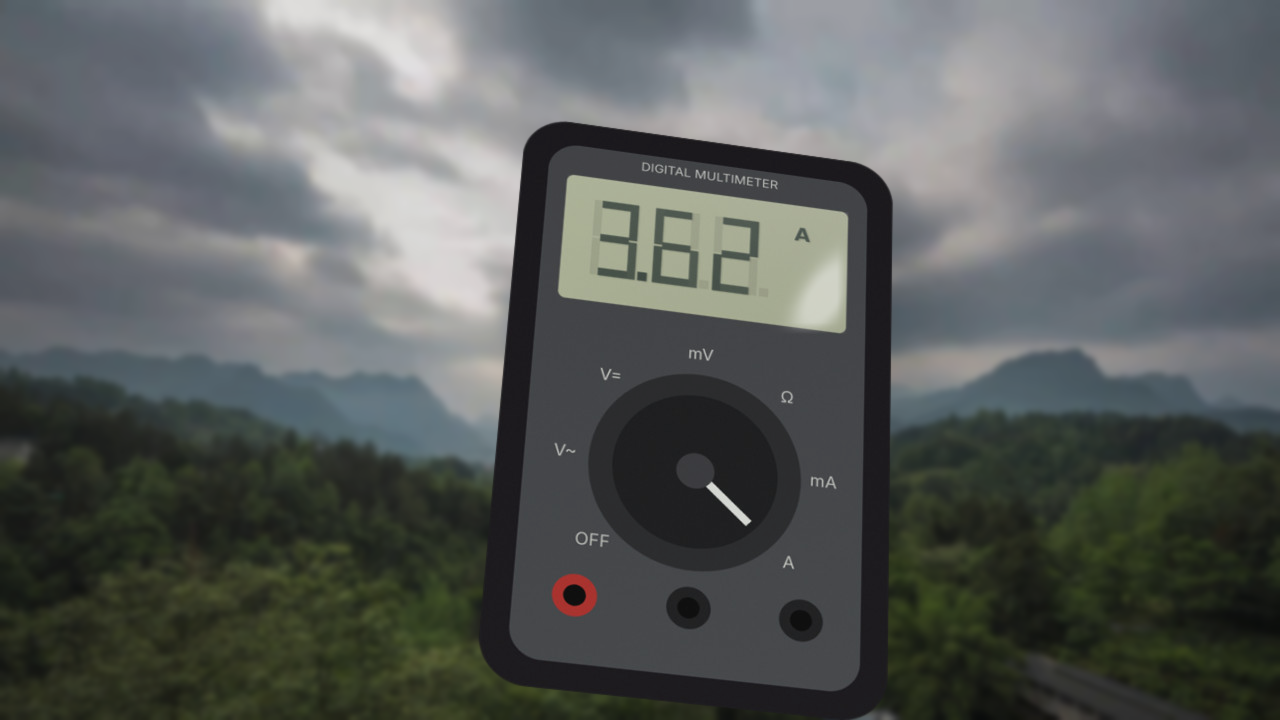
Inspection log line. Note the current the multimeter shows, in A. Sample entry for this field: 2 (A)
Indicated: 3.62 (A)
